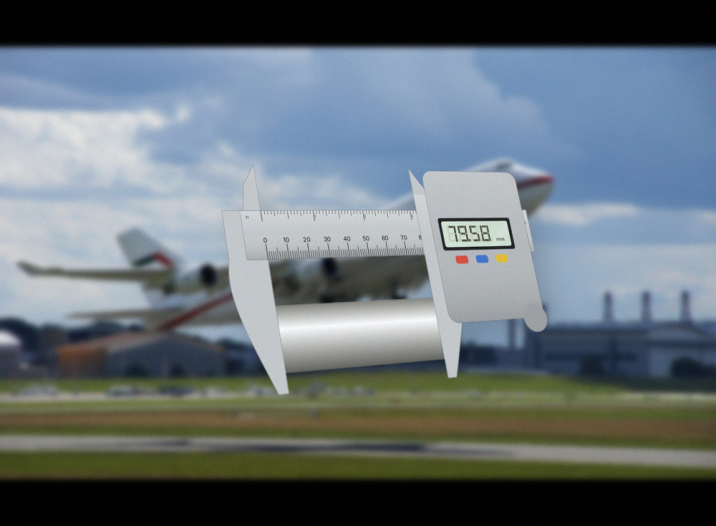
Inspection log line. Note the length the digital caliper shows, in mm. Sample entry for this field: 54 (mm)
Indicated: 79.58 (mm)
